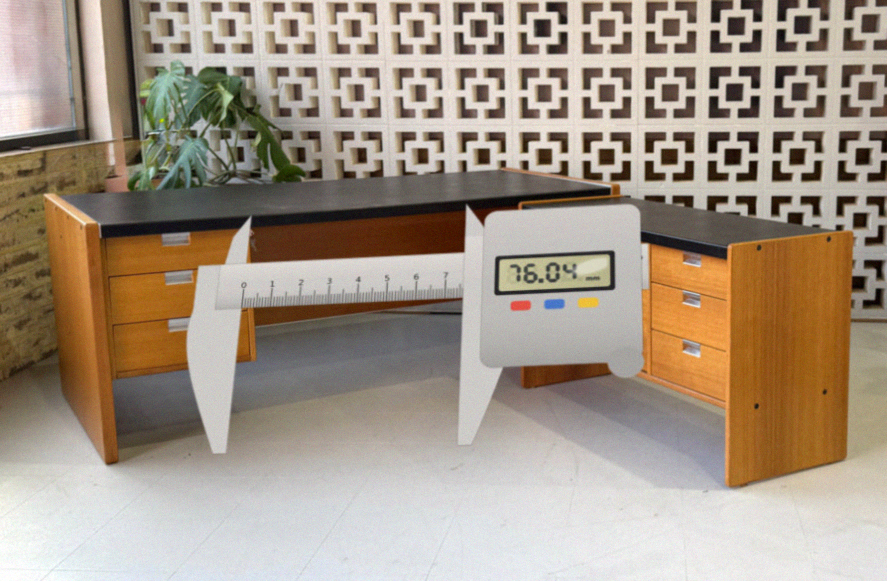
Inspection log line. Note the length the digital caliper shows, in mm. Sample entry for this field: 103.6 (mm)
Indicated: 76.04 (mm)
